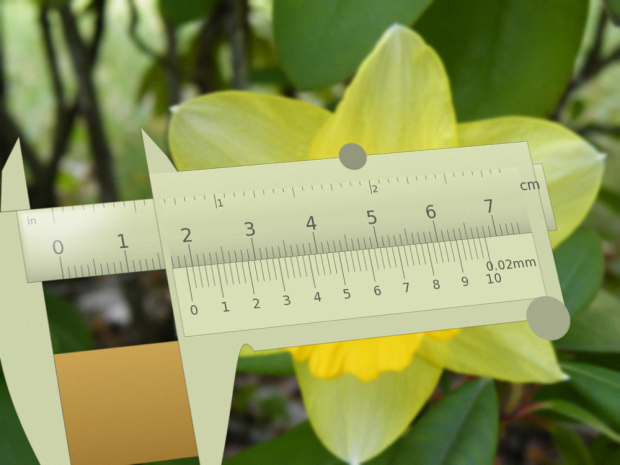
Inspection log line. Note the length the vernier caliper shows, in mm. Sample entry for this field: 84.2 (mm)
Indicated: 19.0 (mm)
